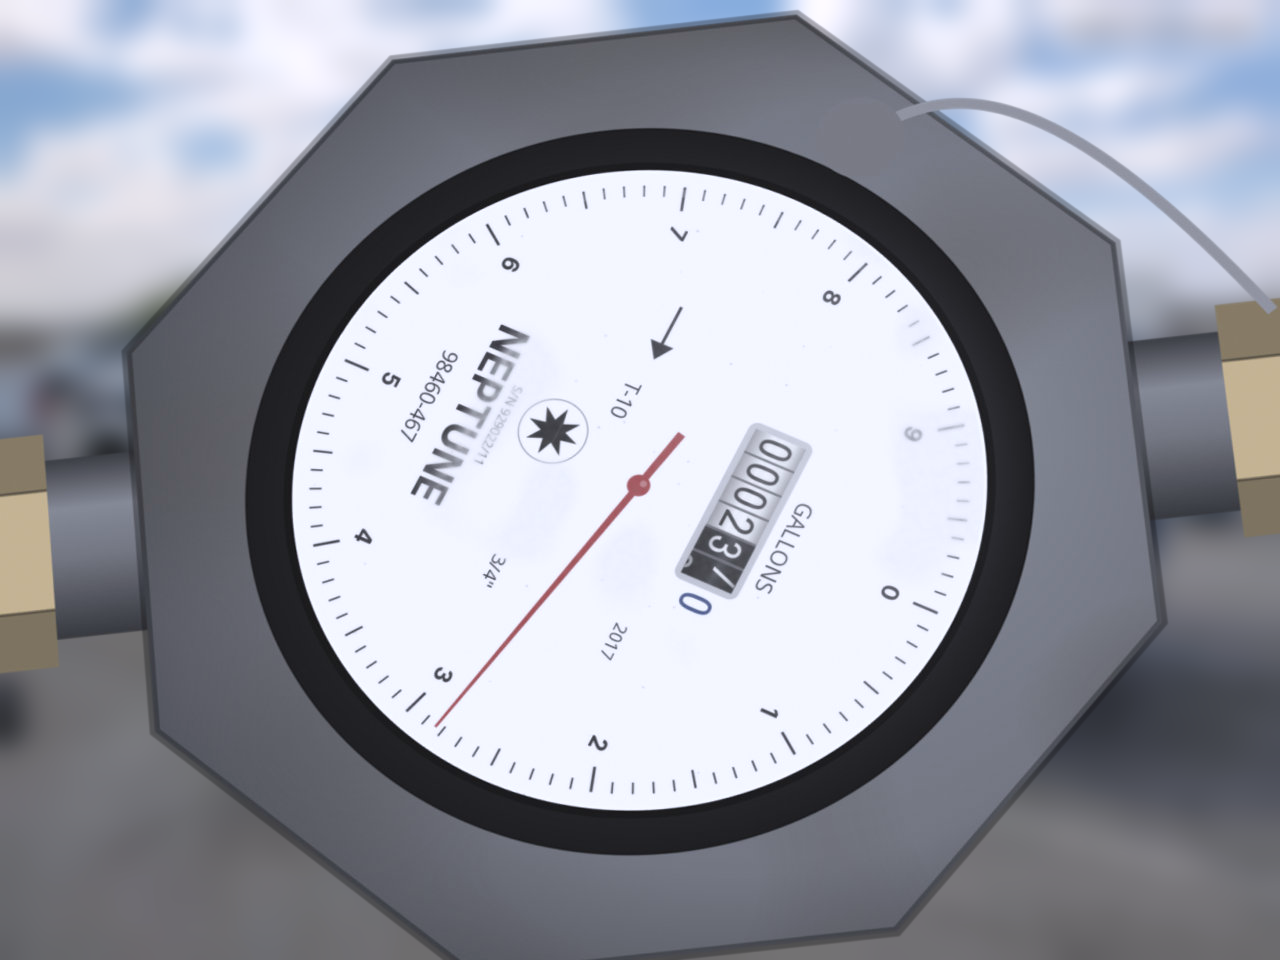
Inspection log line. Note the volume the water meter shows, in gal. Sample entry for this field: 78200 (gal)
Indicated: 2372.8 (gal)
